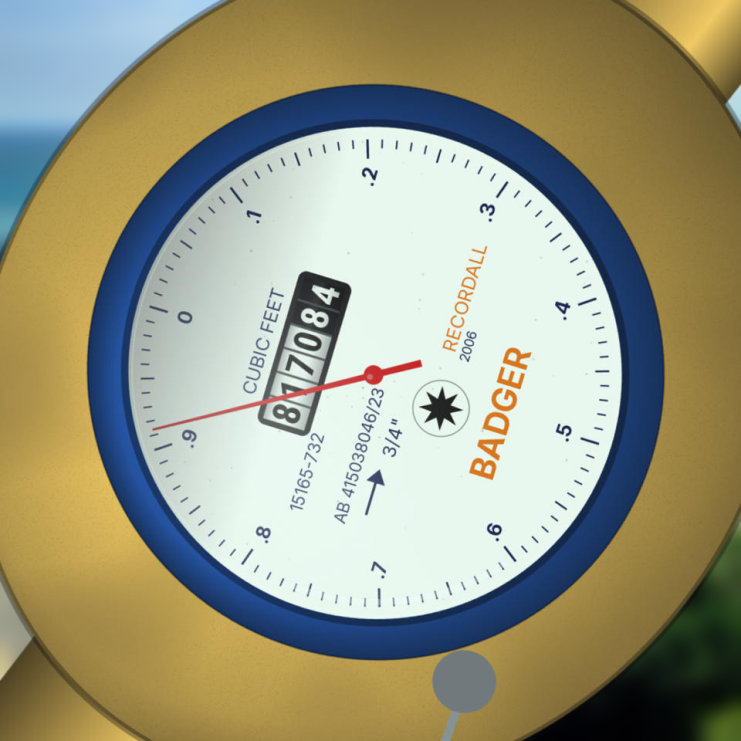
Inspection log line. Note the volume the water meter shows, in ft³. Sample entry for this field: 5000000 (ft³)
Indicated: 817083.91 (ft³)
